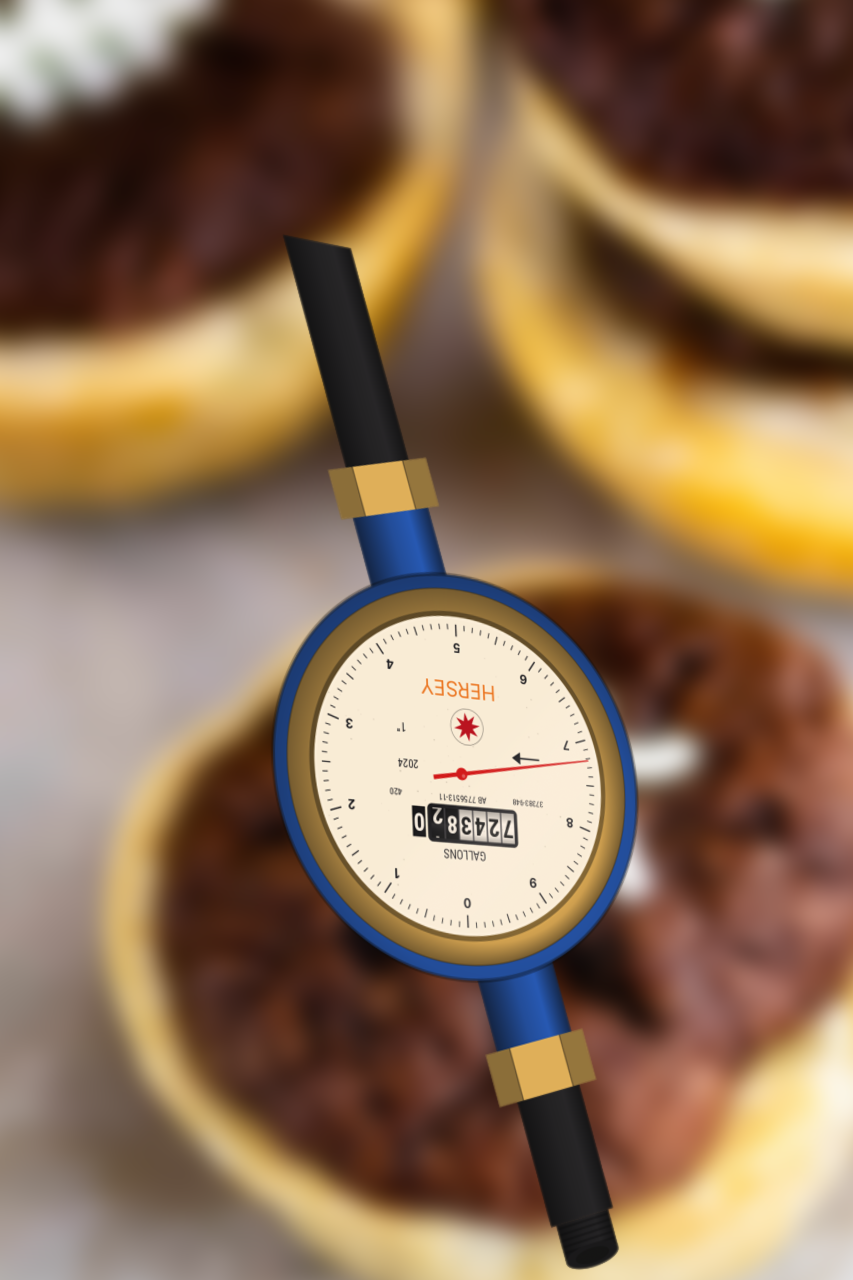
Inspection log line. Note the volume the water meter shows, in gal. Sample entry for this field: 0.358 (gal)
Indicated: 7243817.2 (gal)
